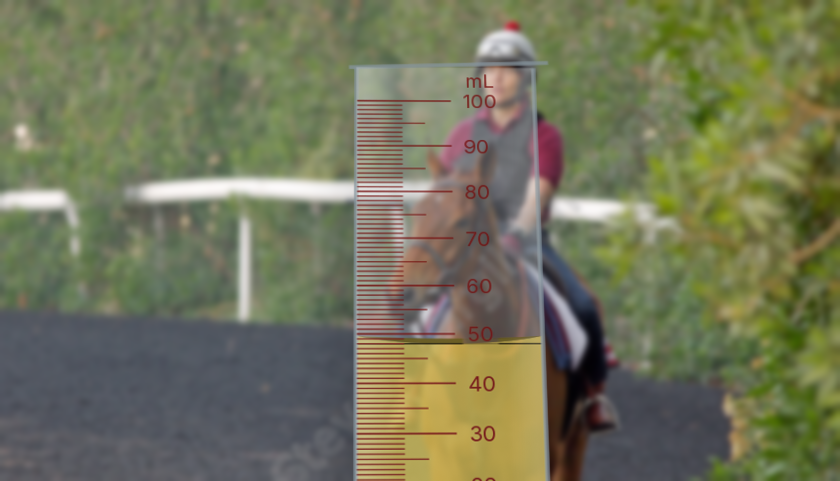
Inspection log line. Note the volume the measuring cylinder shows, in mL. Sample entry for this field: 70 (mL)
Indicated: 48 (mL)
